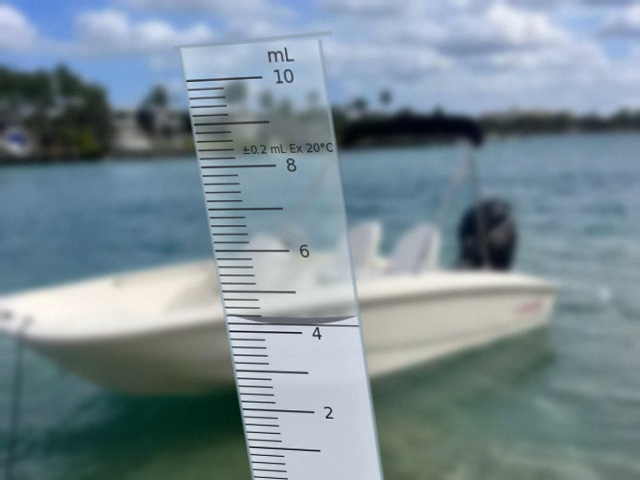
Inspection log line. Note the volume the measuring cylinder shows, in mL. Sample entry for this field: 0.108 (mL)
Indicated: 4.2 (mL)
